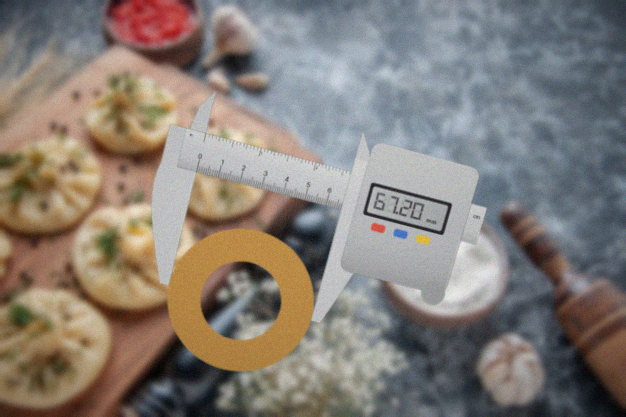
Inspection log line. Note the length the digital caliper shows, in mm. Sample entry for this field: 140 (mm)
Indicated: 67.20 (mm)
